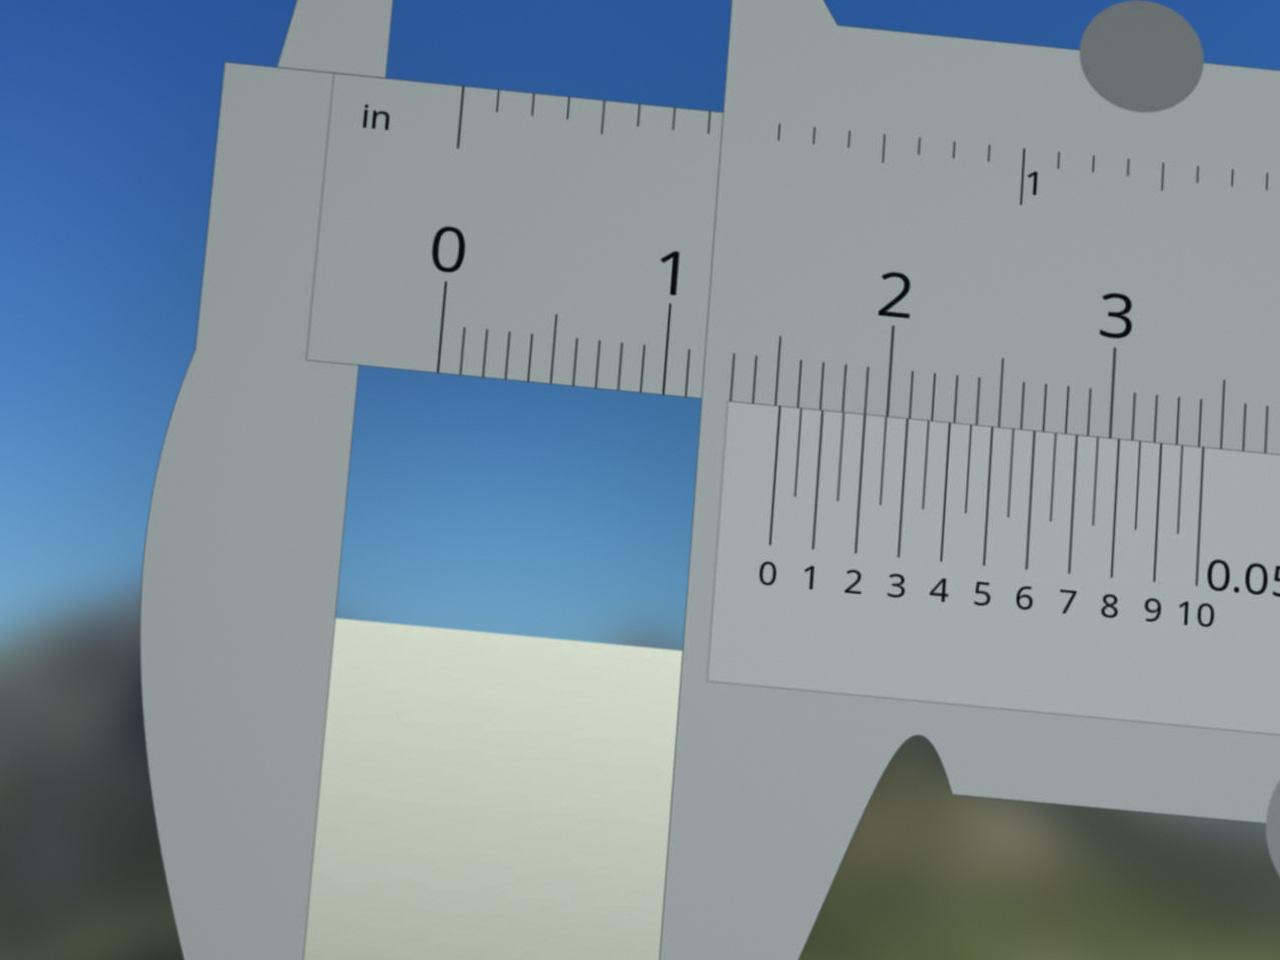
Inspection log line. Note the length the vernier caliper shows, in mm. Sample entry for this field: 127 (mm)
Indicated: 15.2 (mm)
